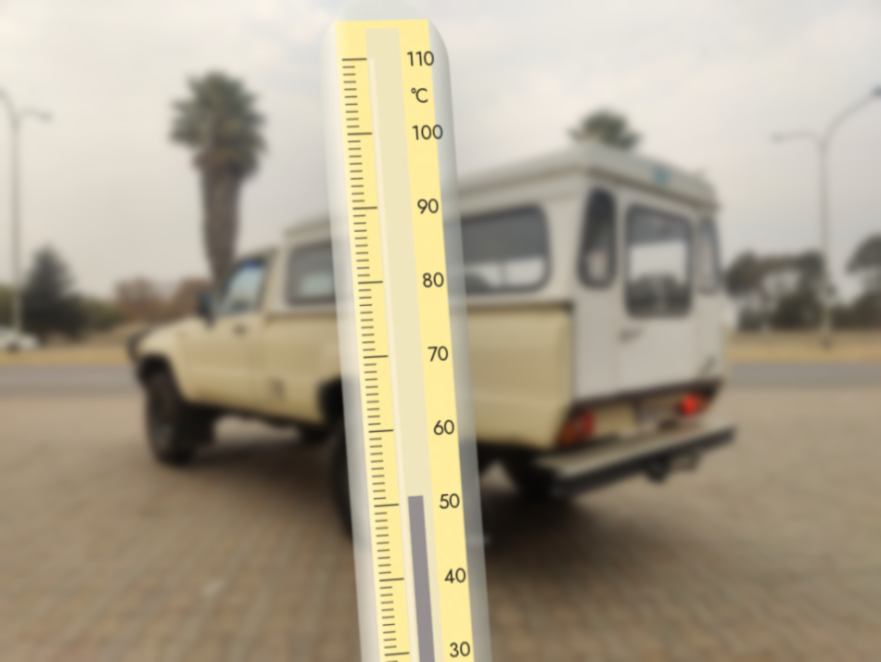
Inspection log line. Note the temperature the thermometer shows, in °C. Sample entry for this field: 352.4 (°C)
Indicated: 51 (°C)
